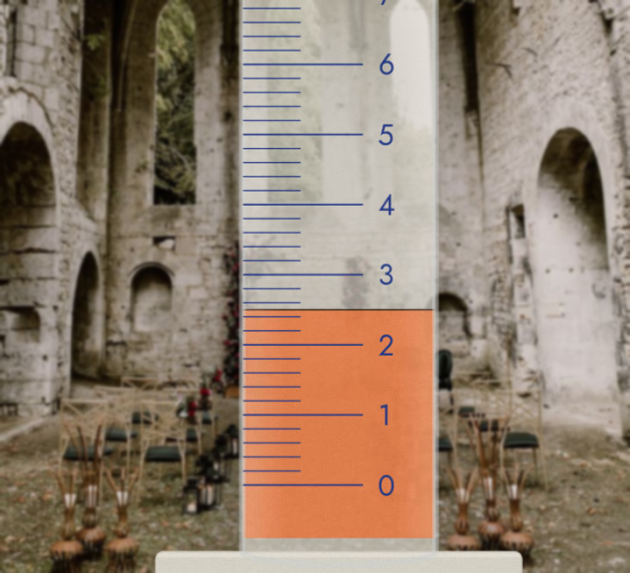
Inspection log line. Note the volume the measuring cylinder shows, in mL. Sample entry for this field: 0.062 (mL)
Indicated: 2.5 (mL)
